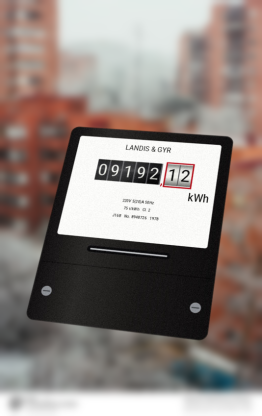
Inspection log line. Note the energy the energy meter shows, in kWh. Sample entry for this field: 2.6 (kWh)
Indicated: 9192.12 (kWh)
